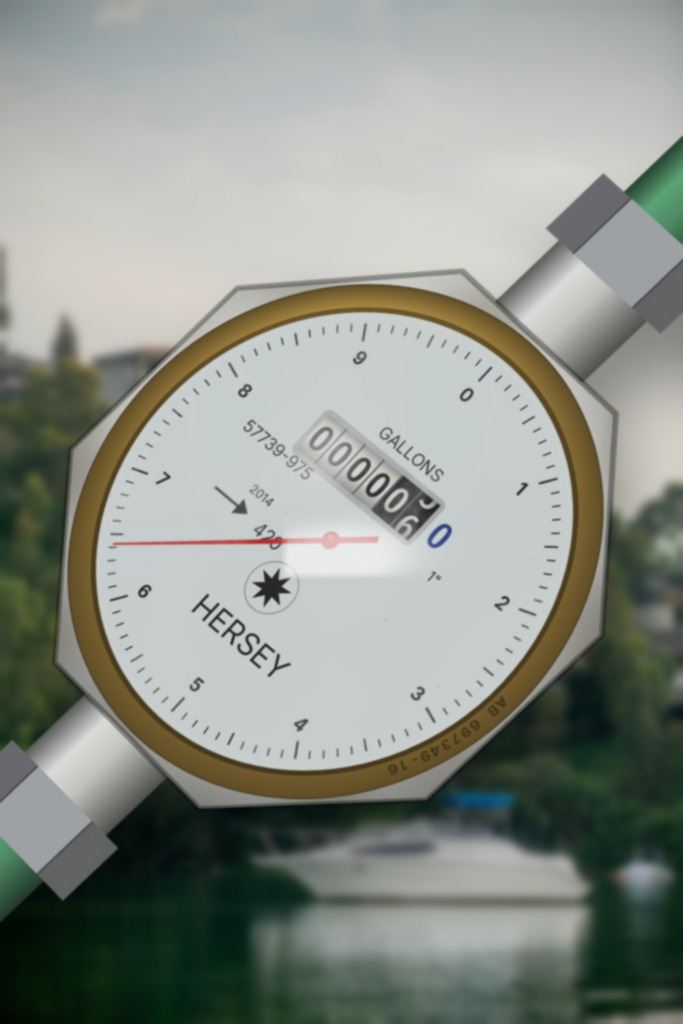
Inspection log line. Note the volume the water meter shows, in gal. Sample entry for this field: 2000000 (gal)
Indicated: 56.4 (gal)
